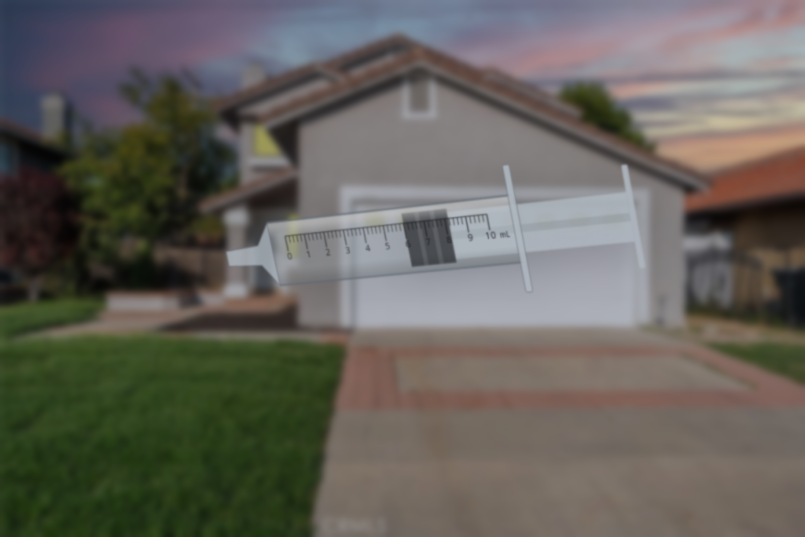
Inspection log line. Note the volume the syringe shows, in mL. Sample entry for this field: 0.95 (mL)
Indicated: 6 (mL)
